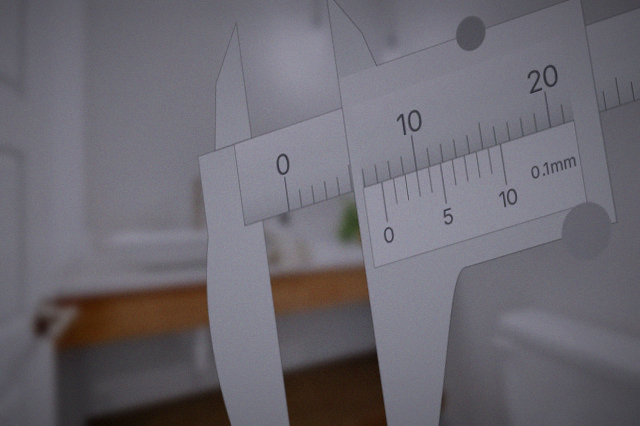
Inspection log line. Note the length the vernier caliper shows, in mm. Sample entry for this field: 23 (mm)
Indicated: 7.3 (mm)
